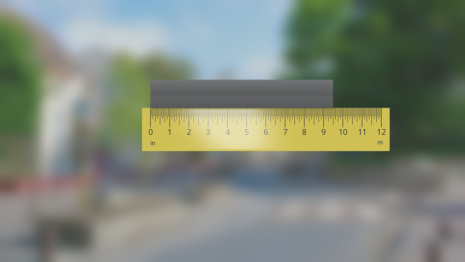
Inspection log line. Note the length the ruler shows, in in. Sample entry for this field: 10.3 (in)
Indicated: 9.5 (in)
